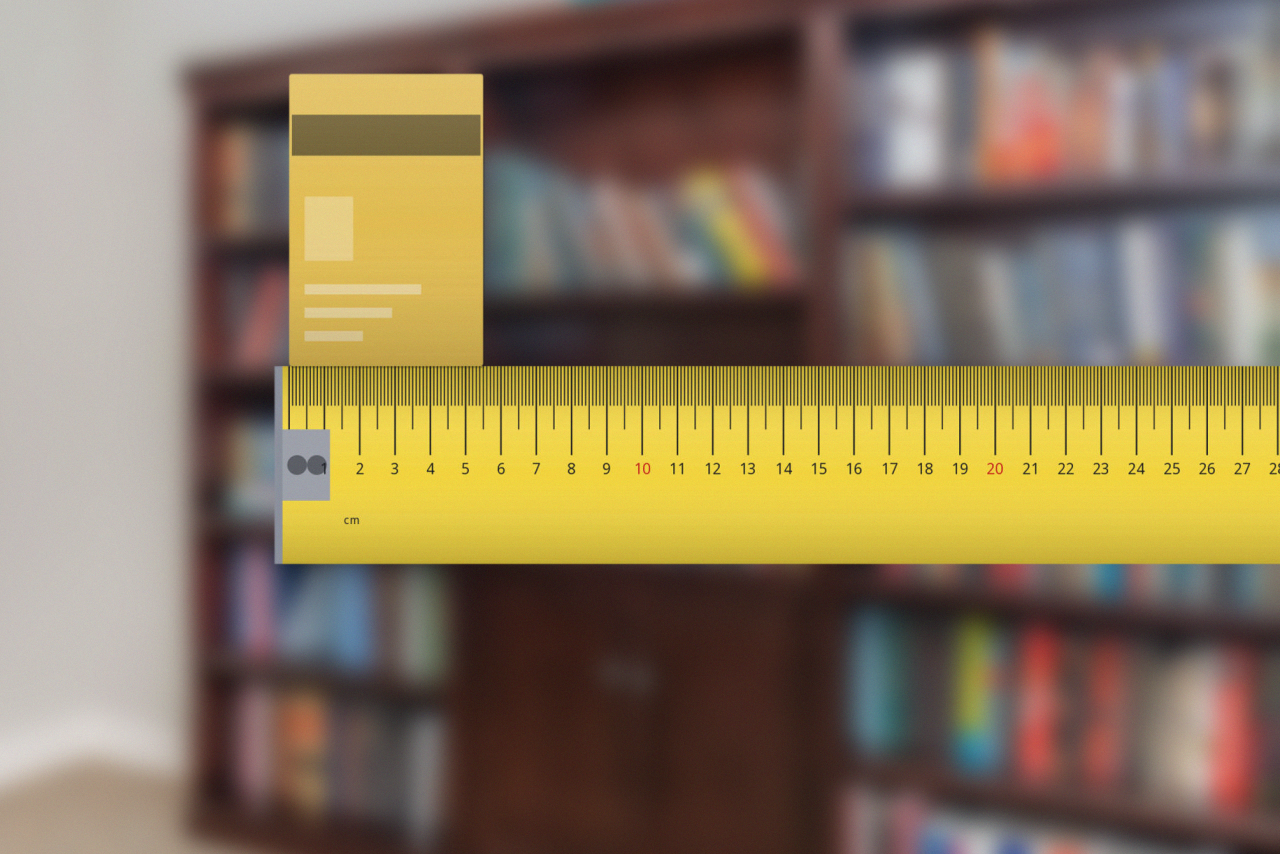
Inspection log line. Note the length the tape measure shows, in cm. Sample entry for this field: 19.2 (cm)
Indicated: 5.5 (cm)
